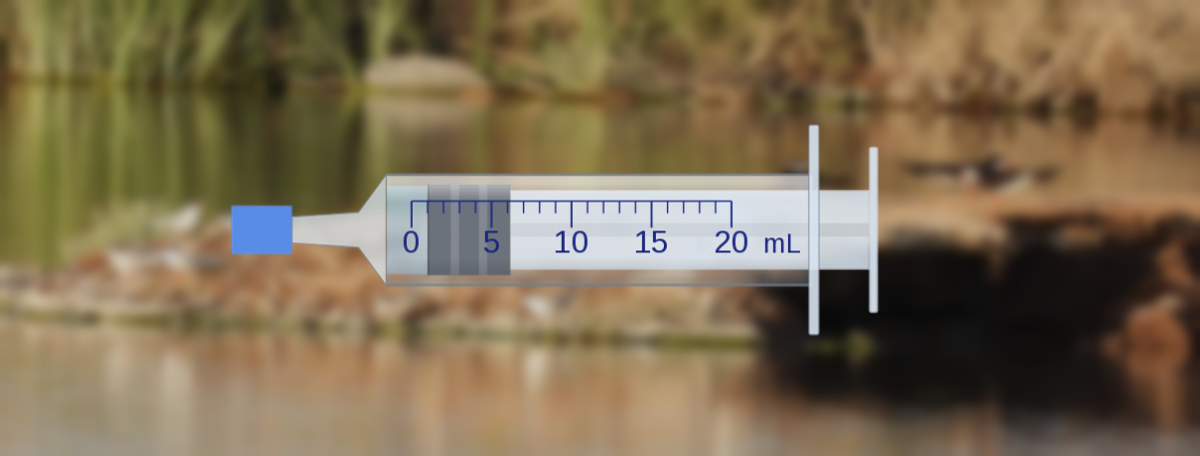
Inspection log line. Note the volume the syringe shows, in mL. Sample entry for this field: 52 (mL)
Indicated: 1 (mL)
